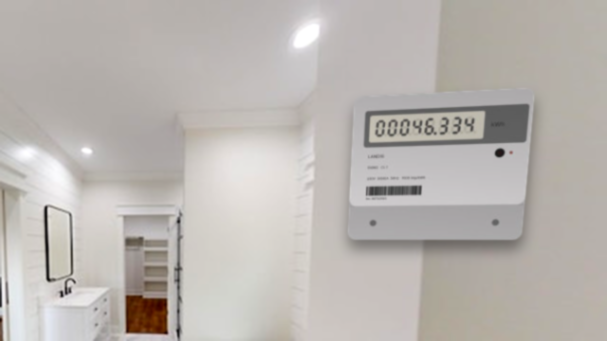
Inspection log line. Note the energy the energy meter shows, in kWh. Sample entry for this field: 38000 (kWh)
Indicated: 46.334 (kWh)
